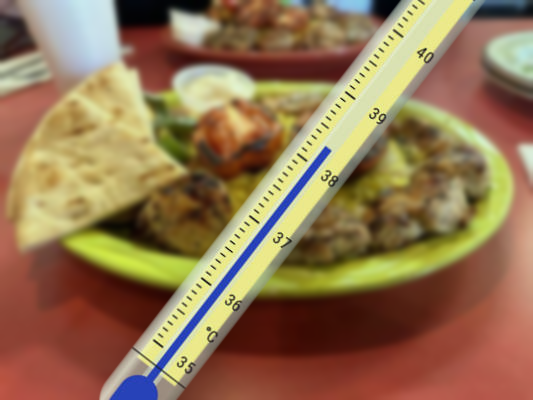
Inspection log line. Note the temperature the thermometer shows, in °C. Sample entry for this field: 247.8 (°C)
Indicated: 38.3 (°C)
